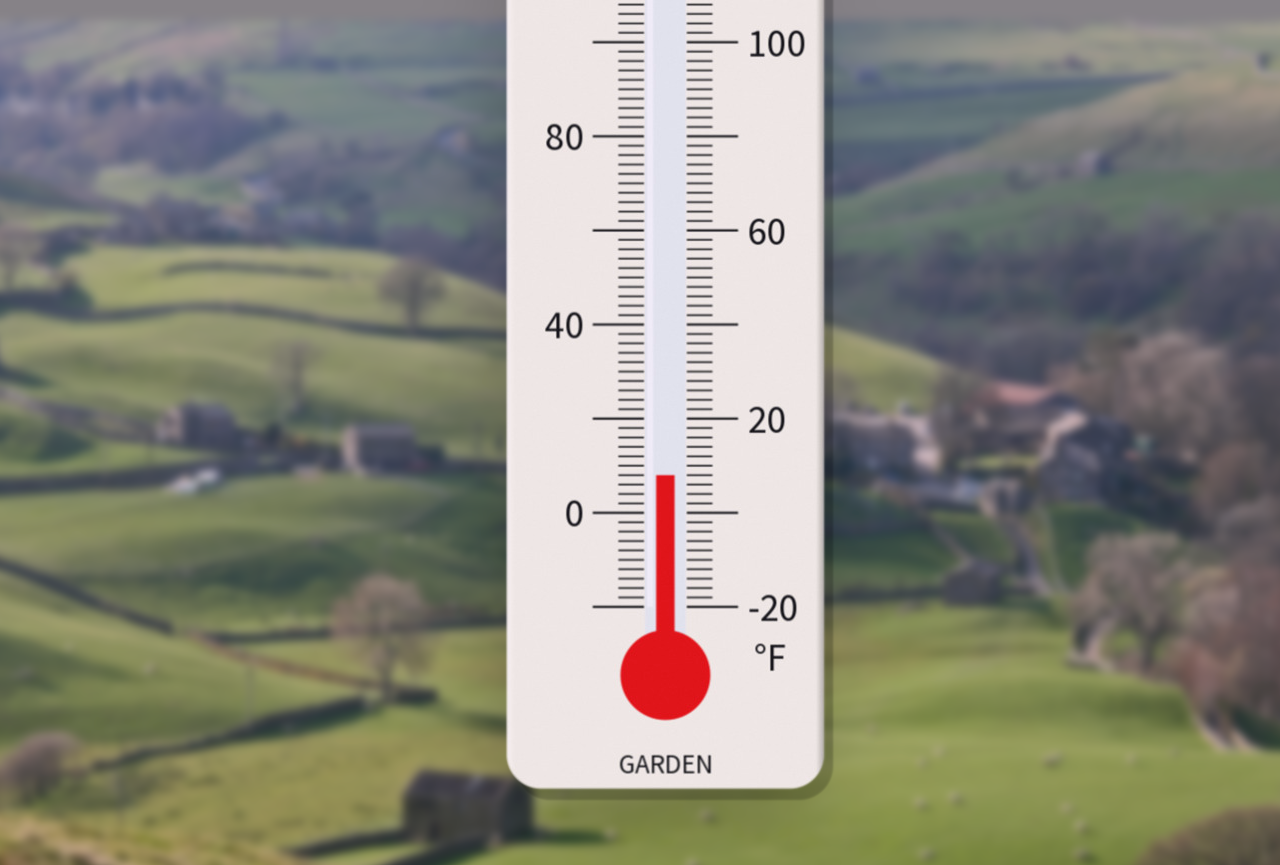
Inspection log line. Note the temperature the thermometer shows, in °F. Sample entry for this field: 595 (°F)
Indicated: 8 (°F)
